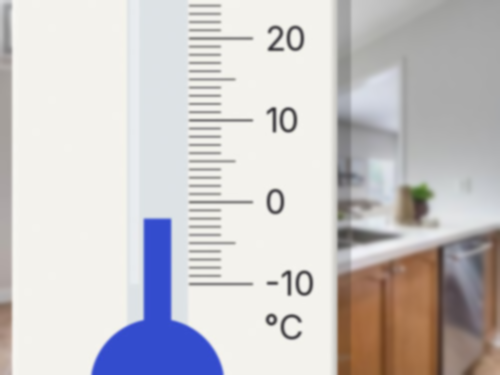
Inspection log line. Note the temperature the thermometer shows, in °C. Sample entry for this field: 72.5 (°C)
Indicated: -2 (°C)
